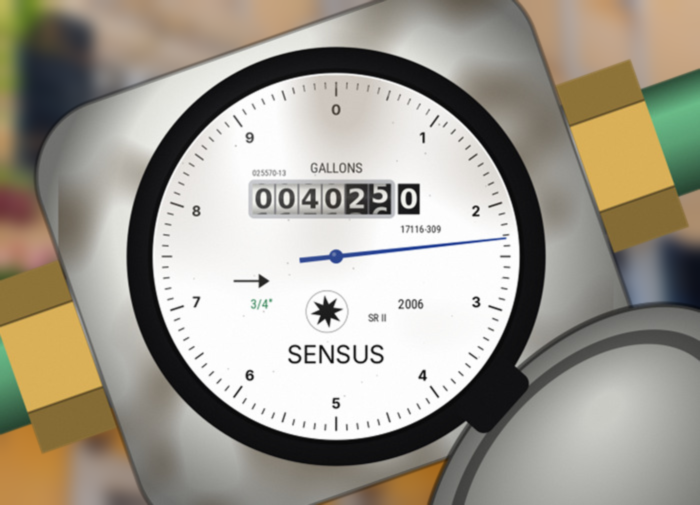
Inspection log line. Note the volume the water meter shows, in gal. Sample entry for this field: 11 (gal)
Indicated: 40252.3 (gal)
